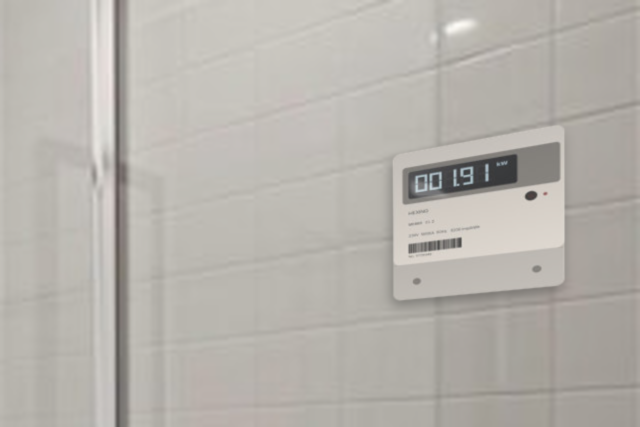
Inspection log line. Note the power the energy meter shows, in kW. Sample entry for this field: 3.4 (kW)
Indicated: 1.91 (kW)
